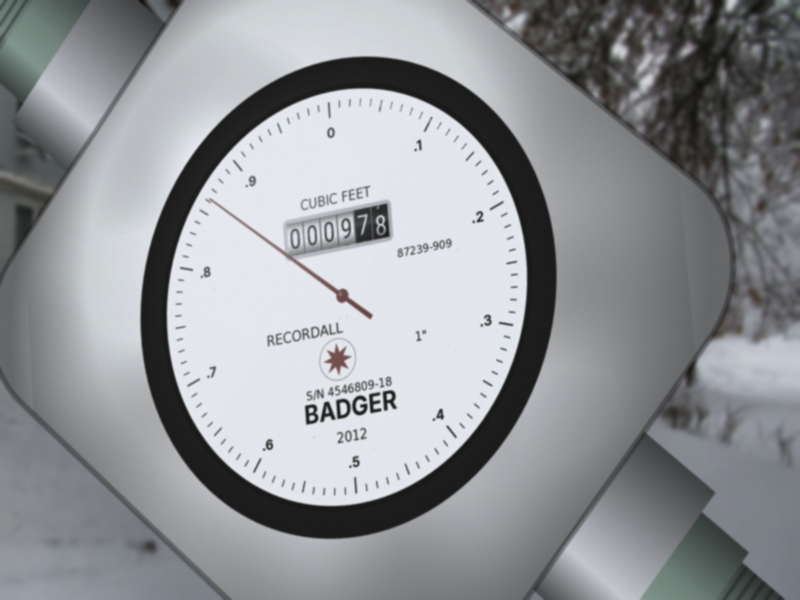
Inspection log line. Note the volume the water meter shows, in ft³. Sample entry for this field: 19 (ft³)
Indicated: 977.86 (ft³)
